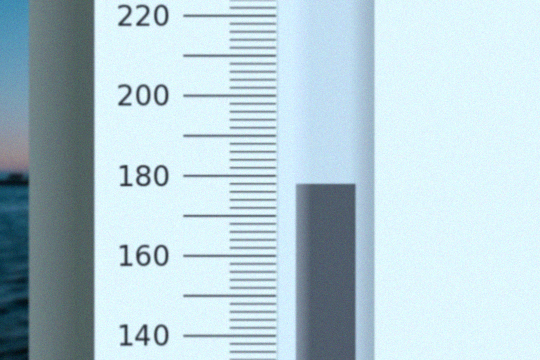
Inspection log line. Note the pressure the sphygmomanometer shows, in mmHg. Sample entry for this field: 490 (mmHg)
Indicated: 178 (mmHg)
